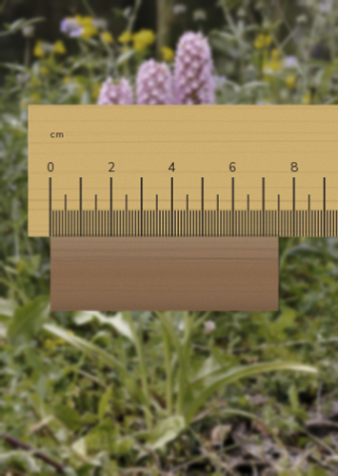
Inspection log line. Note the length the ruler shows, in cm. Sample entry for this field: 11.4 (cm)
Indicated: 7.5 (cm)
